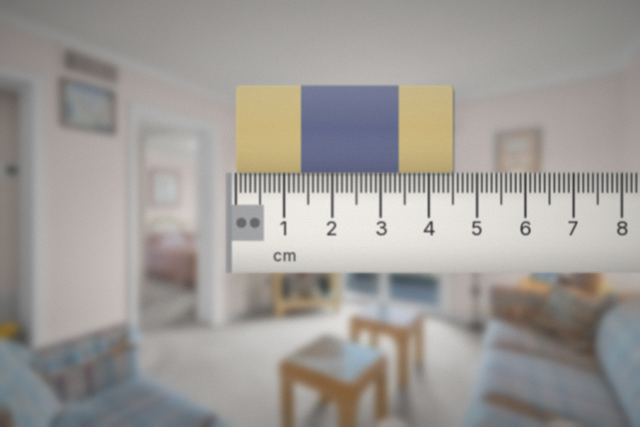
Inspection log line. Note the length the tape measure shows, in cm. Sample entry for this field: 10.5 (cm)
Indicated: 4.5 (cm)
